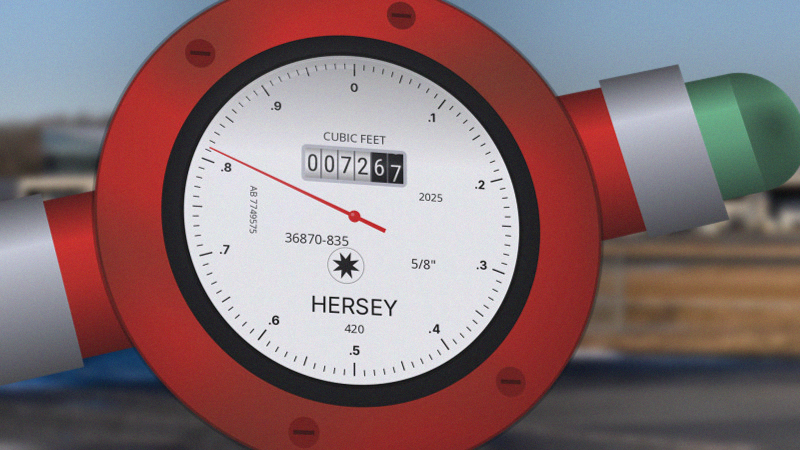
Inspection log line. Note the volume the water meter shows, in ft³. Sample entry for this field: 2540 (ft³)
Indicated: 7266.81 (ft³)
